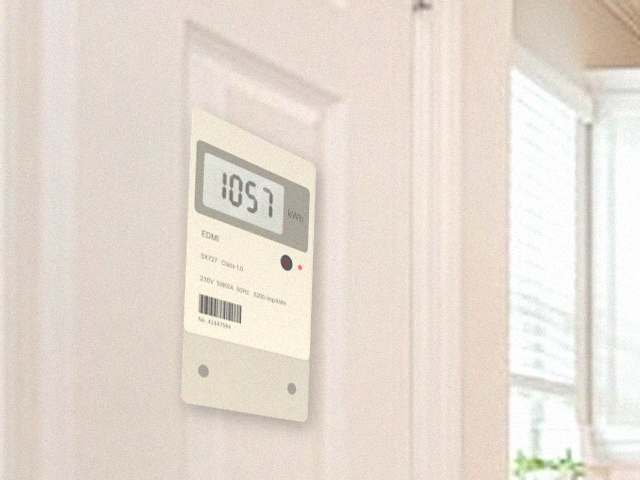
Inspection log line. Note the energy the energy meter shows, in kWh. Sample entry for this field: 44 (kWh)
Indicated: 1057 (kWh)
